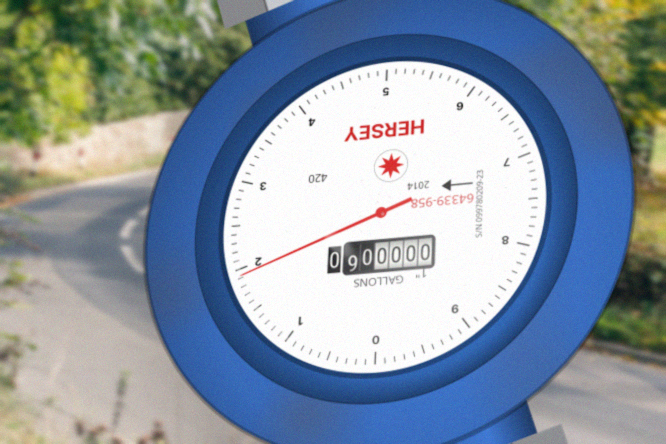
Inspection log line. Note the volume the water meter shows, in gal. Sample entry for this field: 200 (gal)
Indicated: 61.9 (gal)
